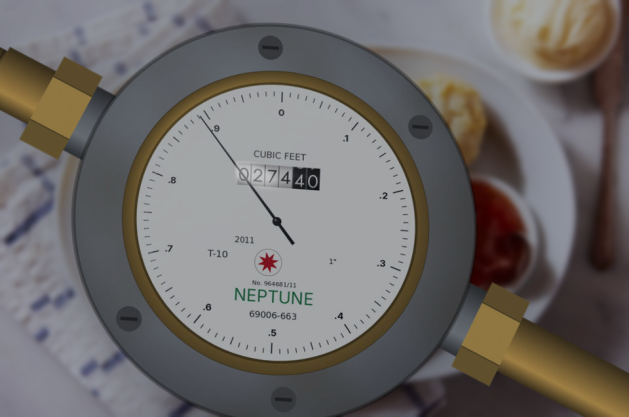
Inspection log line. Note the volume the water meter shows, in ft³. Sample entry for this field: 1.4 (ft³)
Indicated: 27439.89 (ft³)
